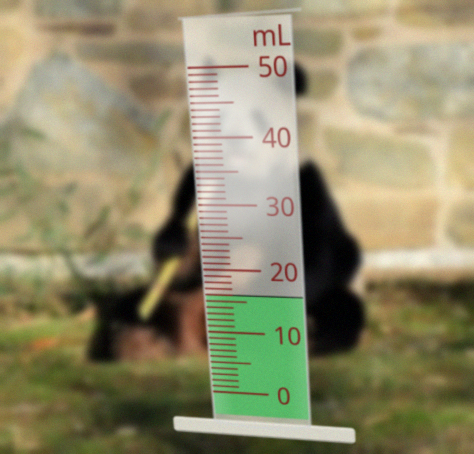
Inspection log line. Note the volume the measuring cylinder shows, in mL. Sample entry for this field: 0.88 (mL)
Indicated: 16 (mL)
